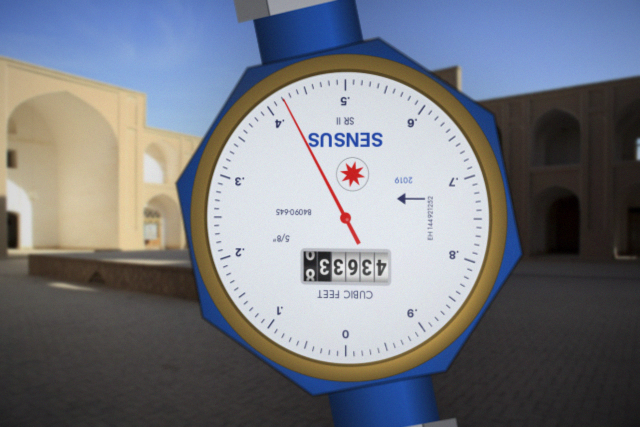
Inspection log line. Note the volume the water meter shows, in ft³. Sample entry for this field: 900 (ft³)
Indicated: 436338.42 (ft³)
